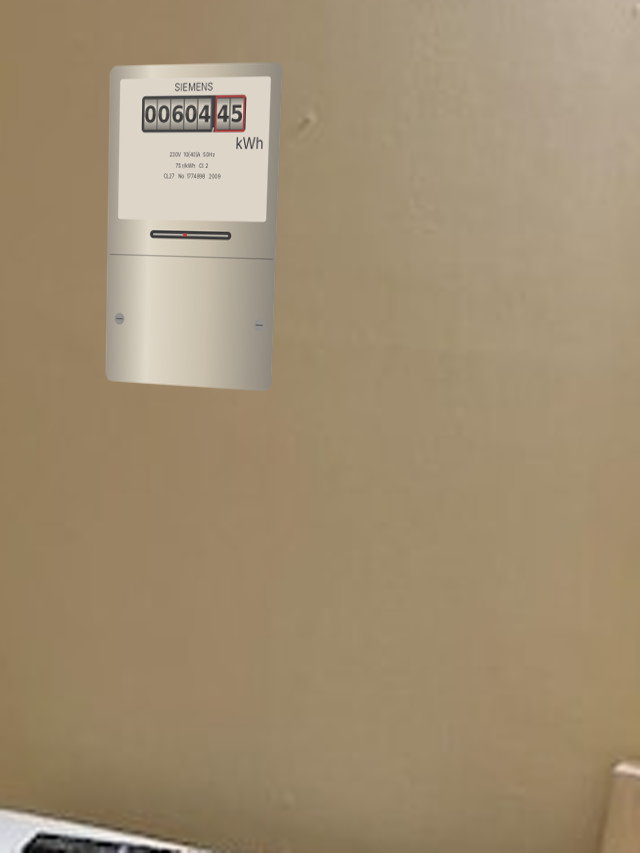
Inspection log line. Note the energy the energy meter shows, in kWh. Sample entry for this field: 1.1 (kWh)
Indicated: 604.45 (kWh)
